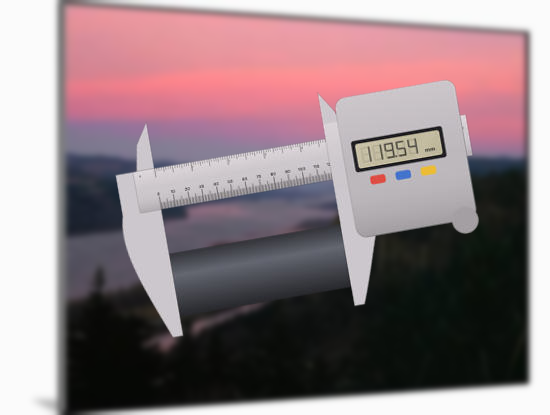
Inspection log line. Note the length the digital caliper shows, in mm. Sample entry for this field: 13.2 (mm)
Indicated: 119.54 (mm)
